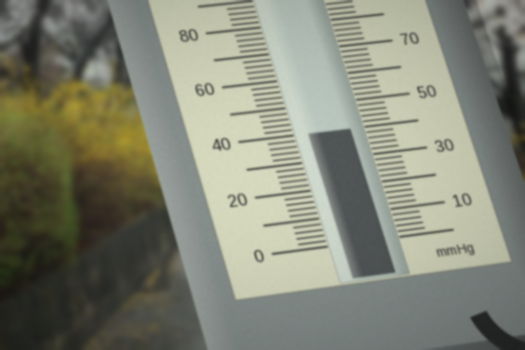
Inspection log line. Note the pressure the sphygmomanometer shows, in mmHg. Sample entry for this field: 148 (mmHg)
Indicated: 40 (mmHg)
